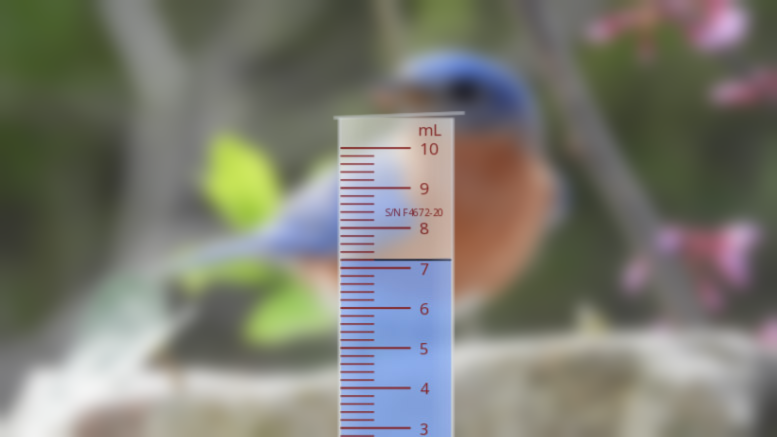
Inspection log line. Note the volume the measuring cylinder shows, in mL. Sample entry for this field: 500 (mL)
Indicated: 7.2 (mL)
